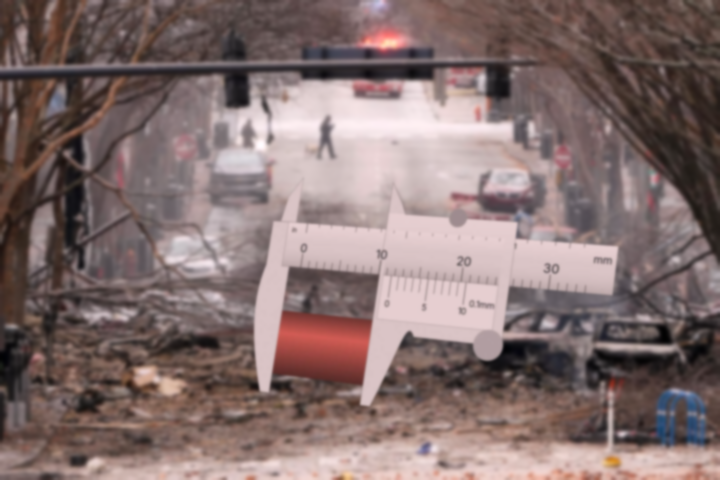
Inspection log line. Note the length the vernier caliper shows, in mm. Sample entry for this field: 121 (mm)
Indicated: 11.6 (mm)
